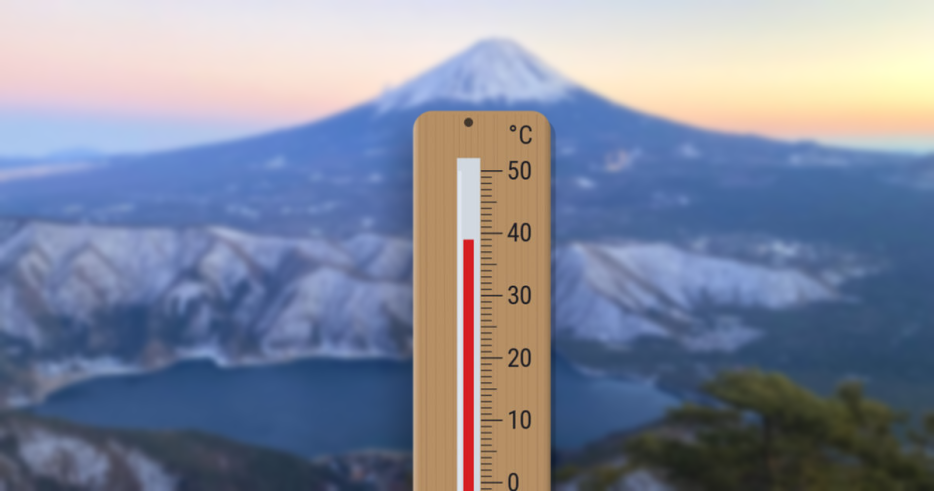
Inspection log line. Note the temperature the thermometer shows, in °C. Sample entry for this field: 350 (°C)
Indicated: 39 (°C)
